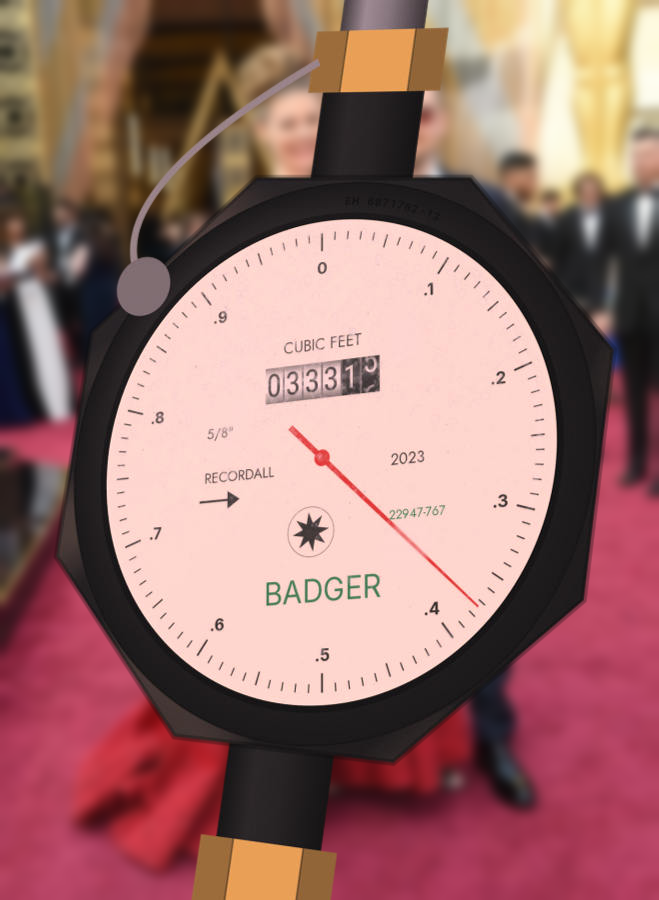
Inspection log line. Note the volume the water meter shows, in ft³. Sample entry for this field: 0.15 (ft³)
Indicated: 33315.37 (ft³)
